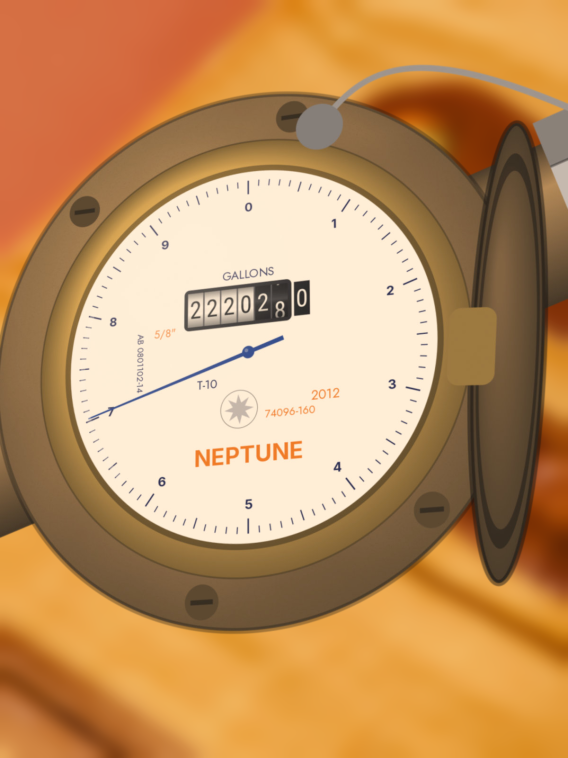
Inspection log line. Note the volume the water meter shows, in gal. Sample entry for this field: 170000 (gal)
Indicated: 2220277.0 (gal)
